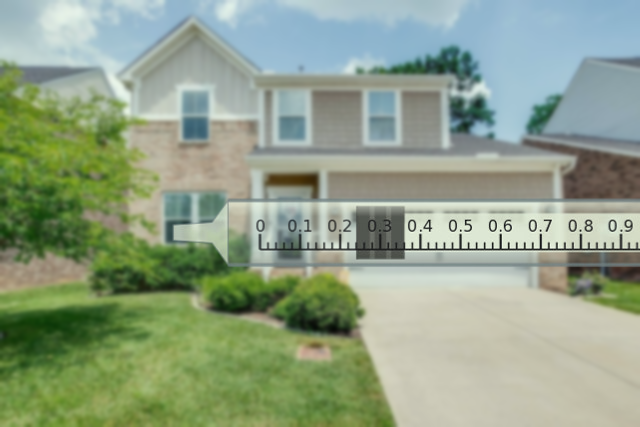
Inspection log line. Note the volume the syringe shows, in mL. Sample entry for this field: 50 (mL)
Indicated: 0.24 (mL)
